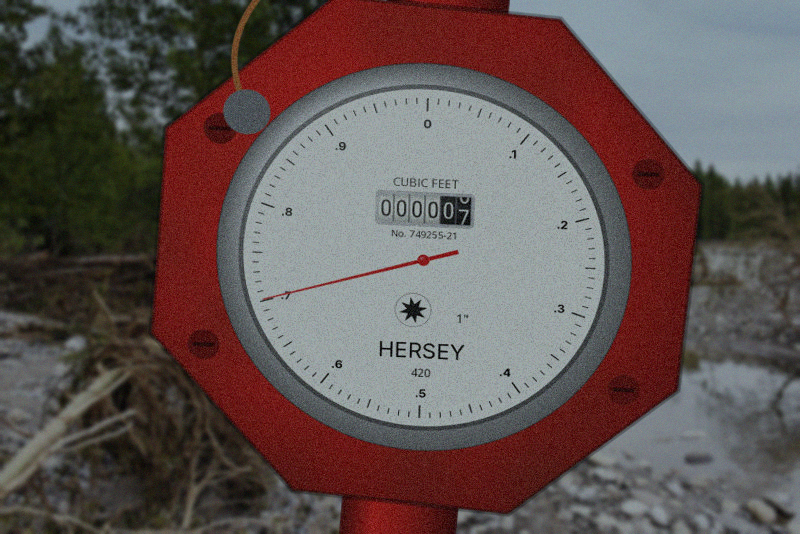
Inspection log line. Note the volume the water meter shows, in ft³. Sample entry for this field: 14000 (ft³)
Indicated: 6.70 (ft³)
